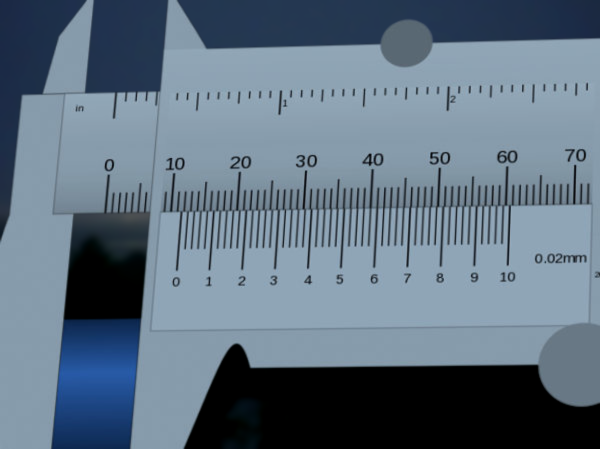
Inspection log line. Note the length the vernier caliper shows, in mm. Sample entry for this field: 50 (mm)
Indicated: 11.6 (mm)
